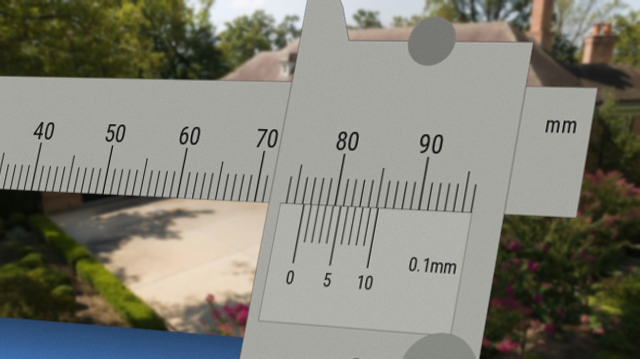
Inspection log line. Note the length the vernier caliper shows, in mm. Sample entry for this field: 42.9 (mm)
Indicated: 76.2 (mm)
